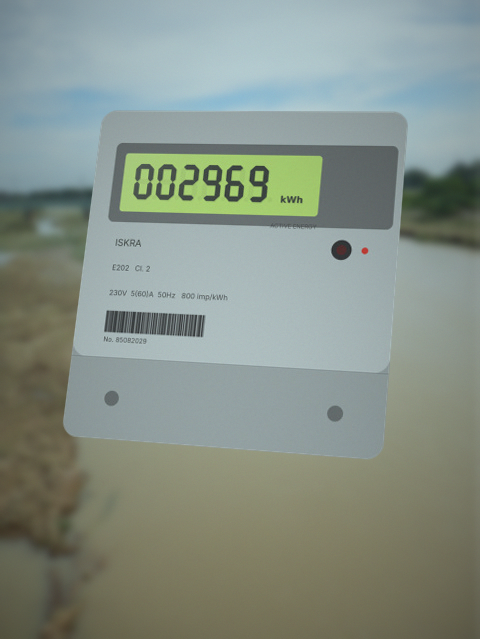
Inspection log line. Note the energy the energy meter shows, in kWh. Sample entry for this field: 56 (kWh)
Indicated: 2969 (kWh)
